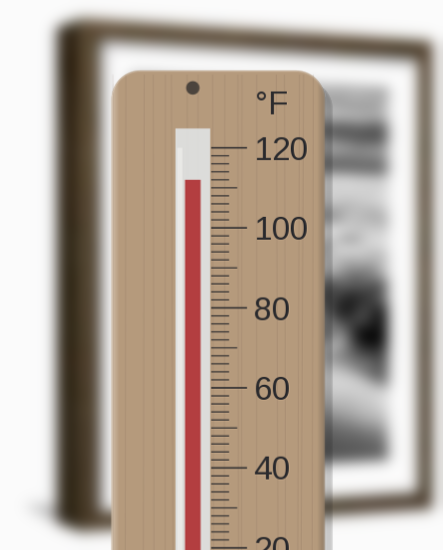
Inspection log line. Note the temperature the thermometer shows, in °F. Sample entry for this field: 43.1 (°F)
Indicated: 112 (°F)
